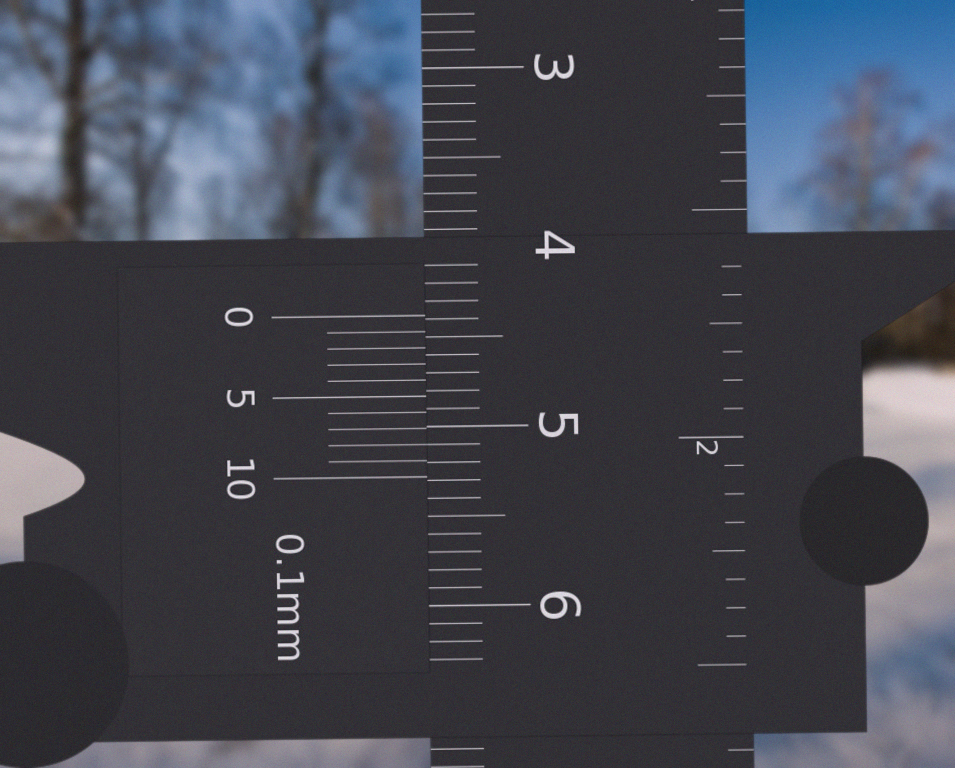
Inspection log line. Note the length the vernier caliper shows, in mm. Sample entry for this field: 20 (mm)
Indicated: 43.8 (mm)
